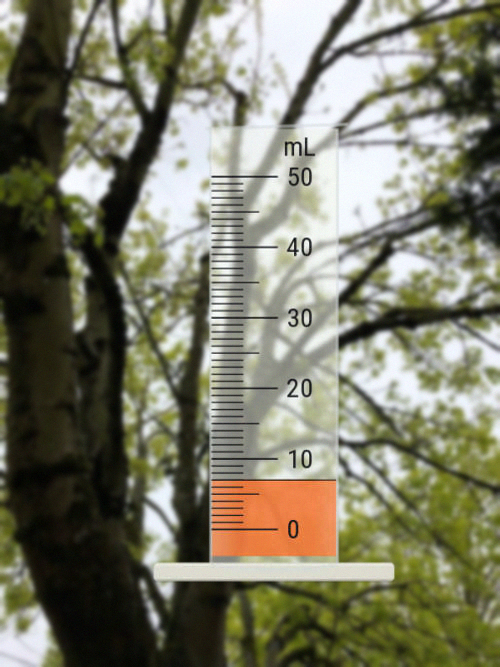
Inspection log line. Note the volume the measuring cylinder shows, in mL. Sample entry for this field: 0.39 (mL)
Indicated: 7 (mL)
